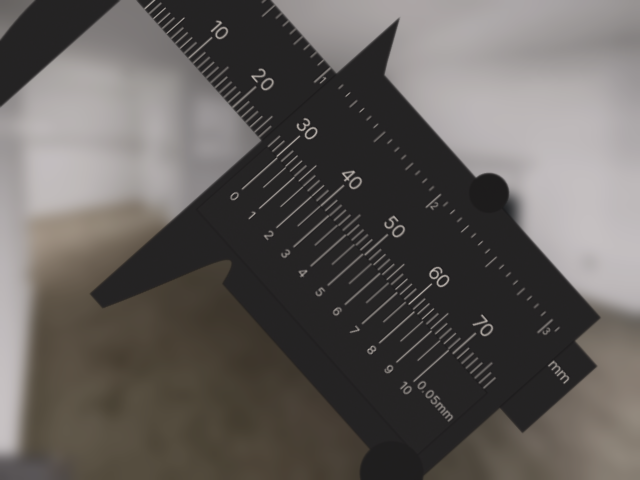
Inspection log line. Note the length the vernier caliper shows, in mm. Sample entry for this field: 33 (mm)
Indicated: 30.2 (mm)
